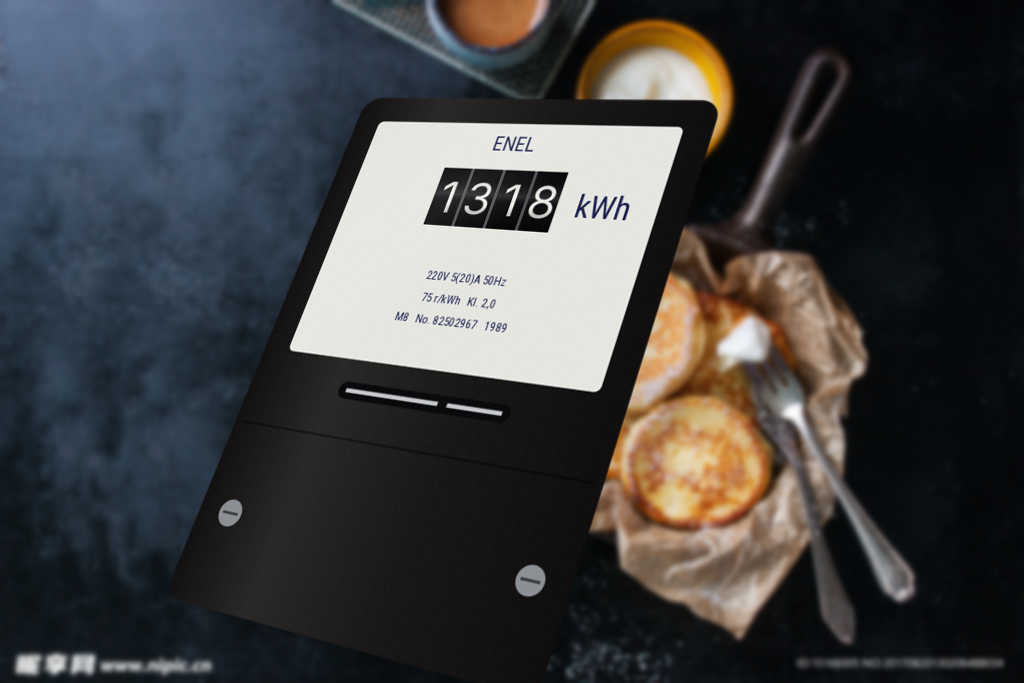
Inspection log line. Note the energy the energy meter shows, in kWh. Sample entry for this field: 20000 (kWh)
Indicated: 1318 (kWh)
